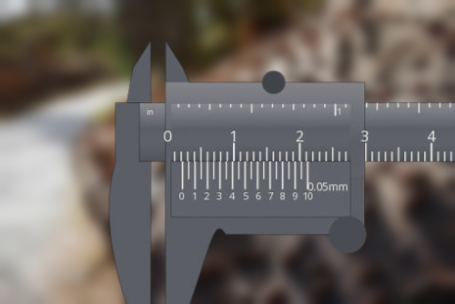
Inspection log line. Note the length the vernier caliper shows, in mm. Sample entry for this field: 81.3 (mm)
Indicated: 2.2 (mm)
